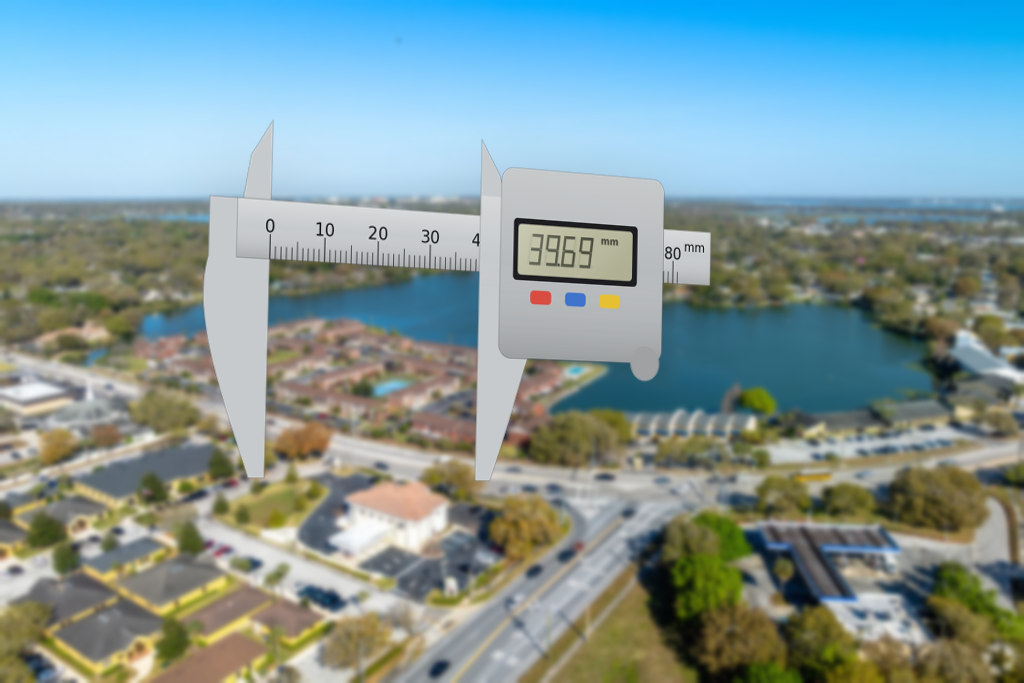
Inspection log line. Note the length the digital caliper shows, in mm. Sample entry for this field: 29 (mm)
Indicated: 39.69 (mm)
